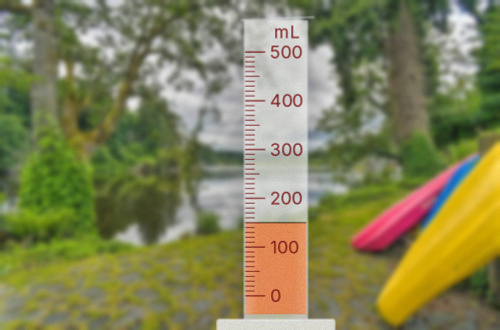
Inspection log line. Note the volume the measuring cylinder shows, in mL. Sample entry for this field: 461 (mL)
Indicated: 150 (mL)
